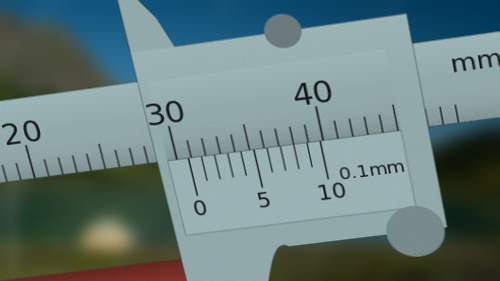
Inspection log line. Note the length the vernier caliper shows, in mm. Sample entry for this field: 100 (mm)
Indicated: 30.8 (mm)
